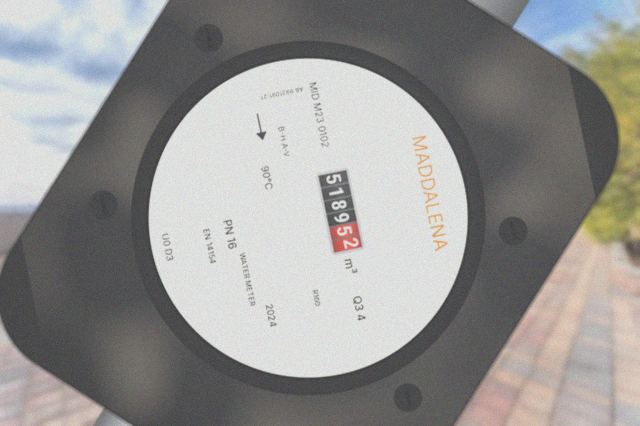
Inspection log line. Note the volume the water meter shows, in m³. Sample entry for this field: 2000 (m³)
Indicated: 5189.52 (m³)
